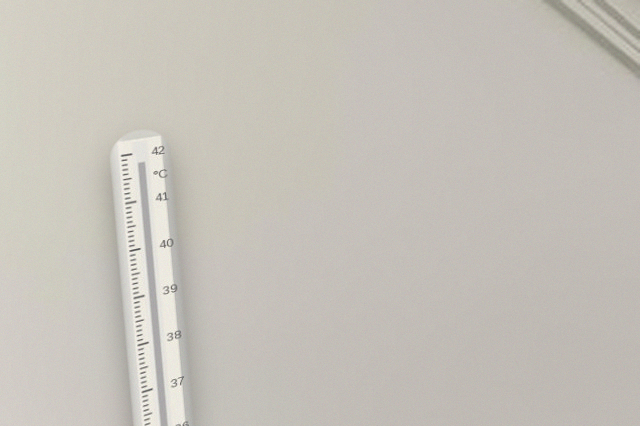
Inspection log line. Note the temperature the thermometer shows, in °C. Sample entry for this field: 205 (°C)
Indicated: 41.8 (°C)
